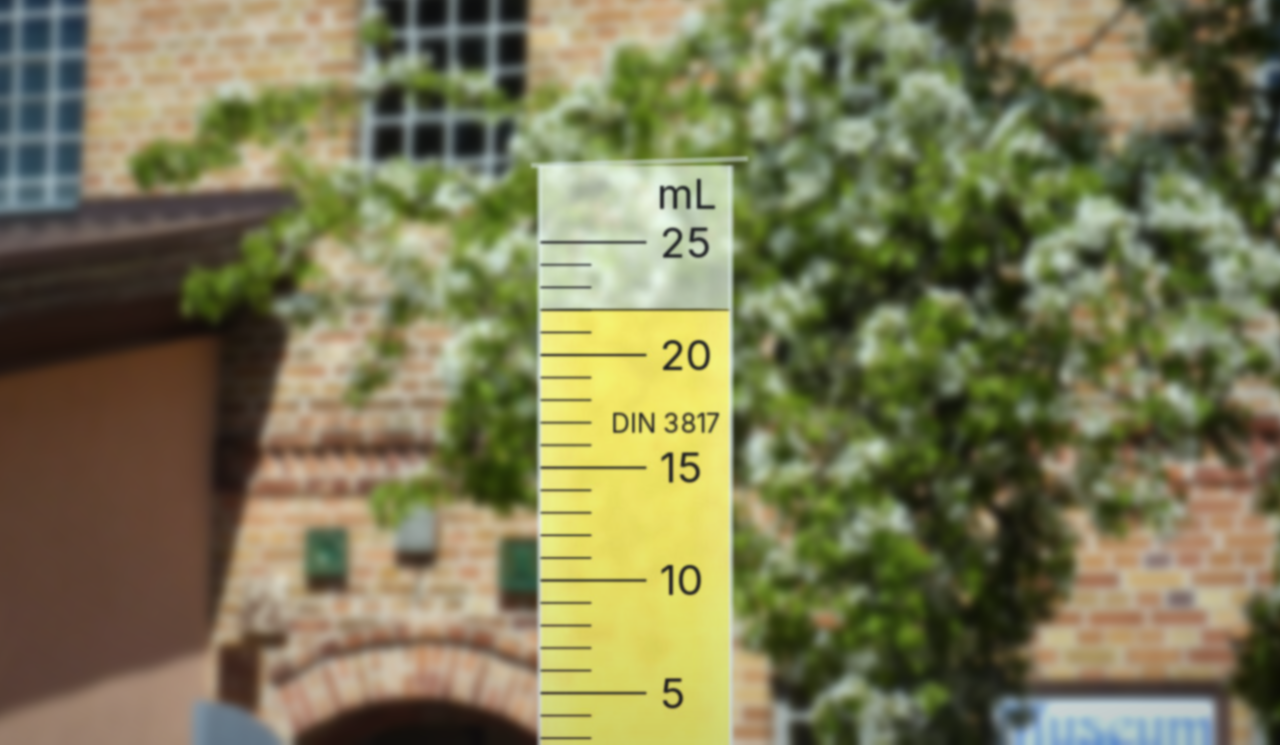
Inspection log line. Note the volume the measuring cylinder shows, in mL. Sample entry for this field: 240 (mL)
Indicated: 22 (mL)
